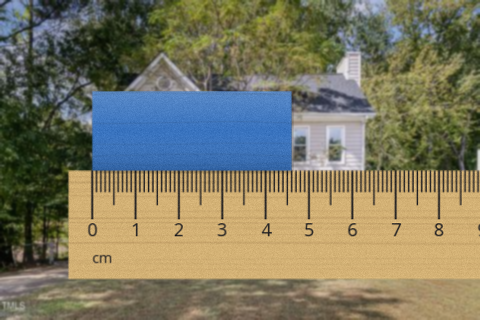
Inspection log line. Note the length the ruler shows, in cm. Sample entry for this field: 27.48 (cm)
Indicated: 4.6 (cm)
